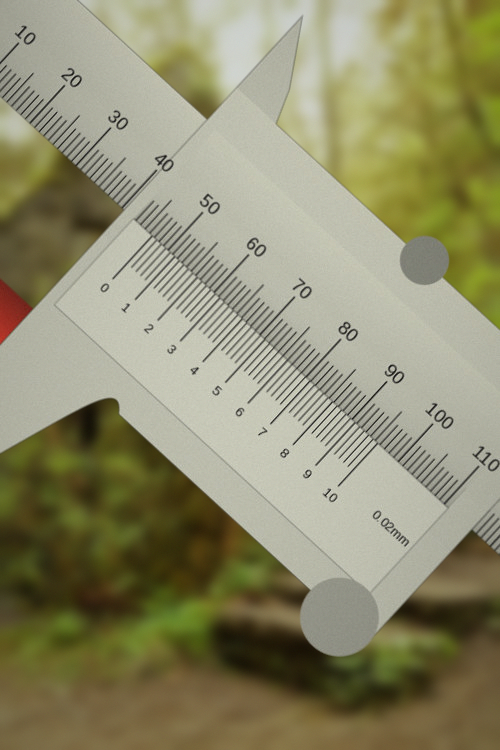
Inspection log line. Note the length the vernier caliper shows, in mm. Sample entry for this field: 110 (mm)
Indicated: 46.6 (mm)
